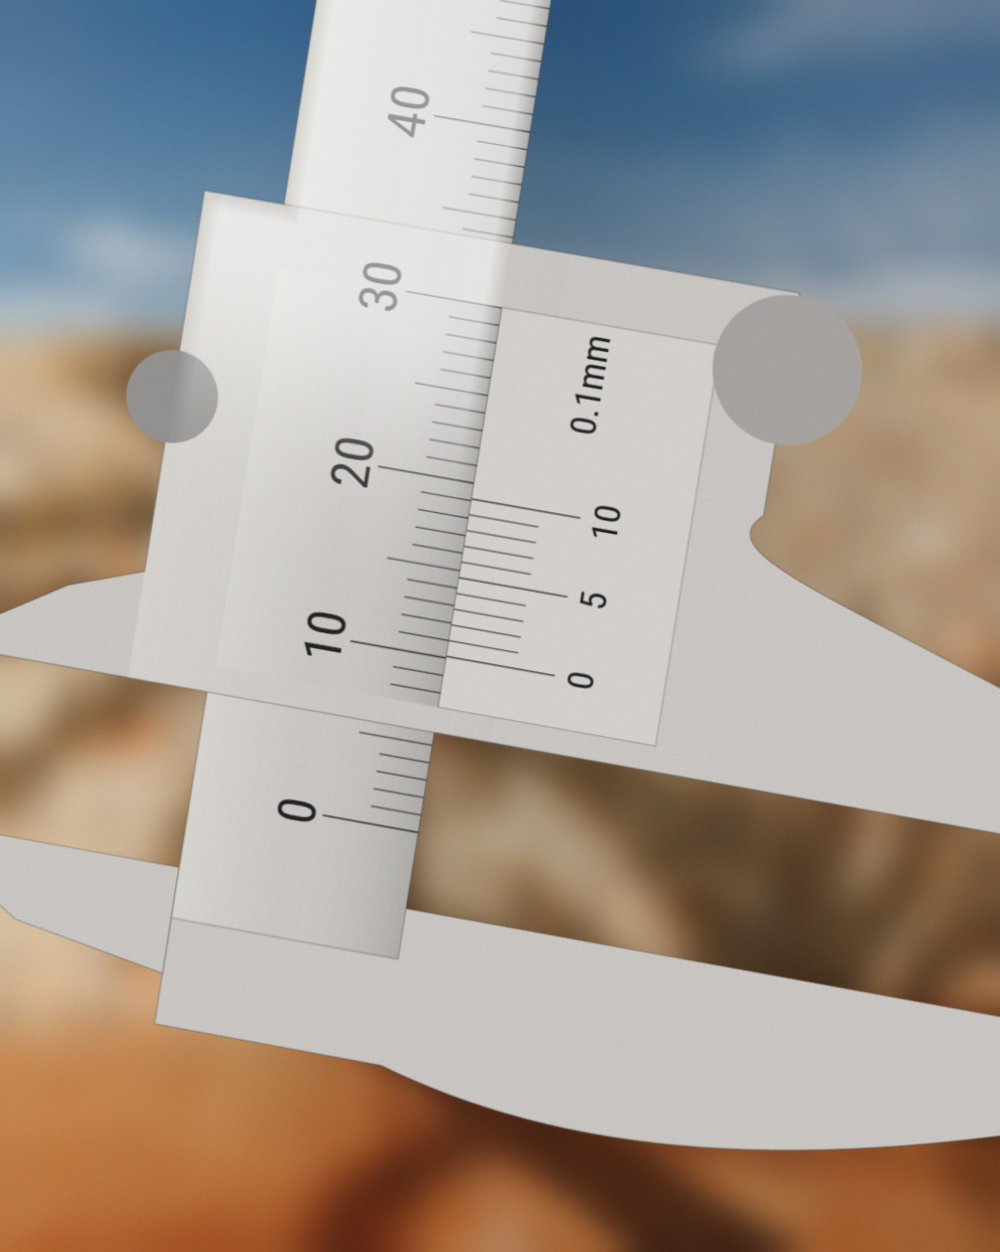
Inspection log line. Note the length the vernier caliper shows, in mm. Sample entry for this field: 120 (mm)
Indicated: 10.1 (mm)
